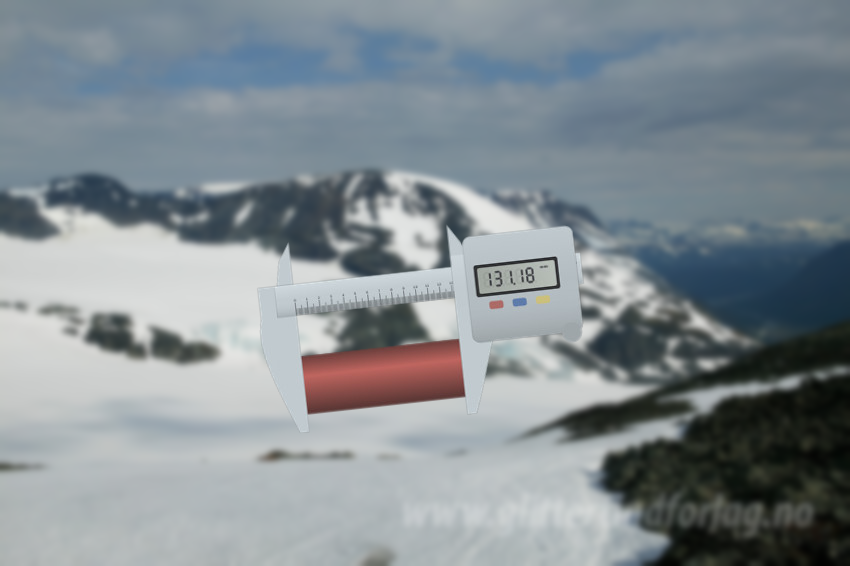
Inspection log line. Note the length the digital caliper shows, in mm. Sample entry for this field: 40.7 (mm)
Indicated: 131.18 (mm)
